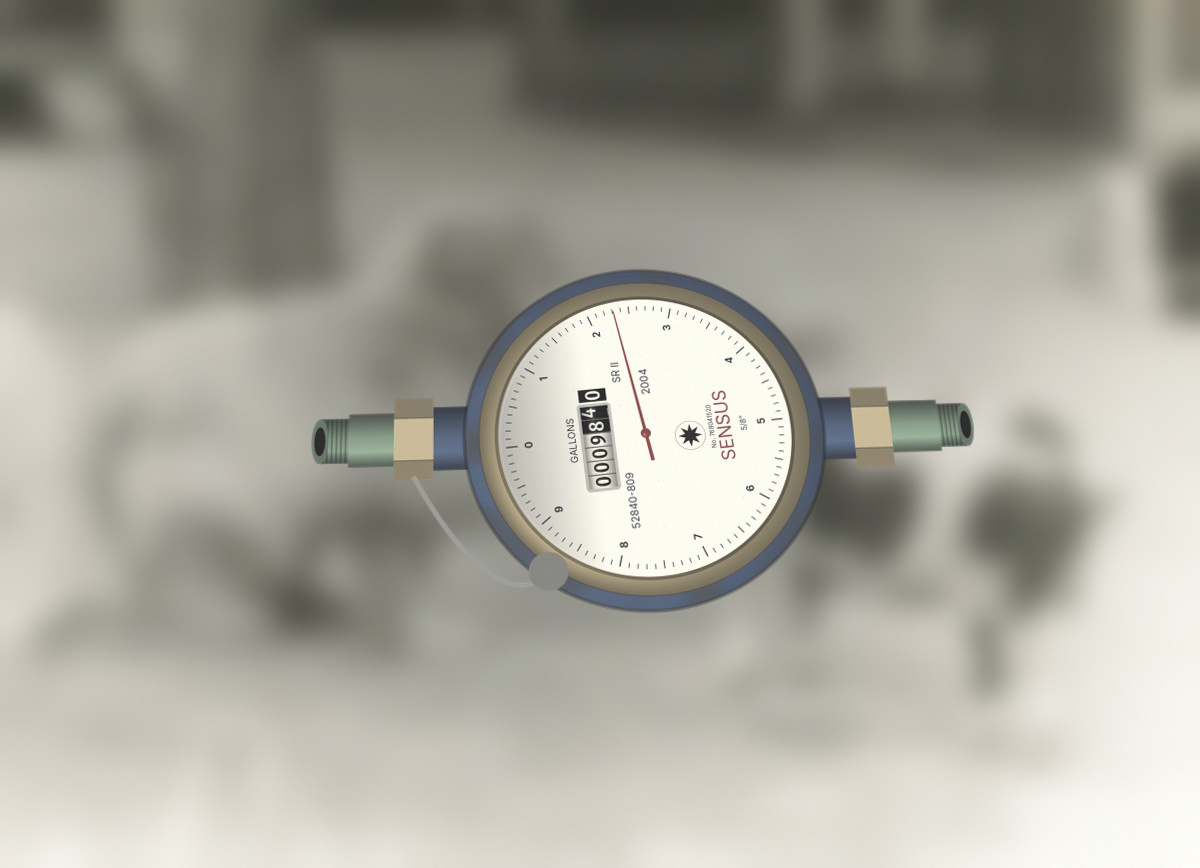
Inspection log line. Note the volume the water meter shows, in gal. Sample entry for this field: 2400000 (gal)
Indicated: 9842.3 (gal)
